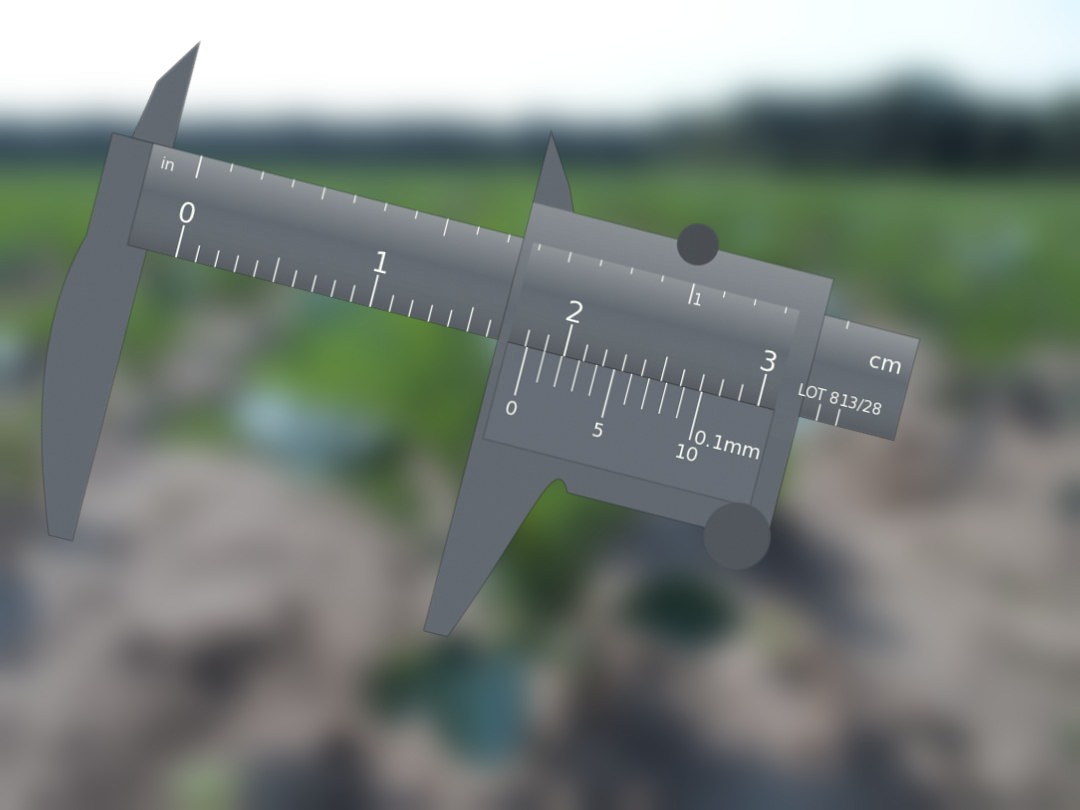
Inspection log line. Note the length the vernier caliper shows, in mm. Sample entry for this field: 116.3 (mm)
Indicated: 18.1 (mm)
